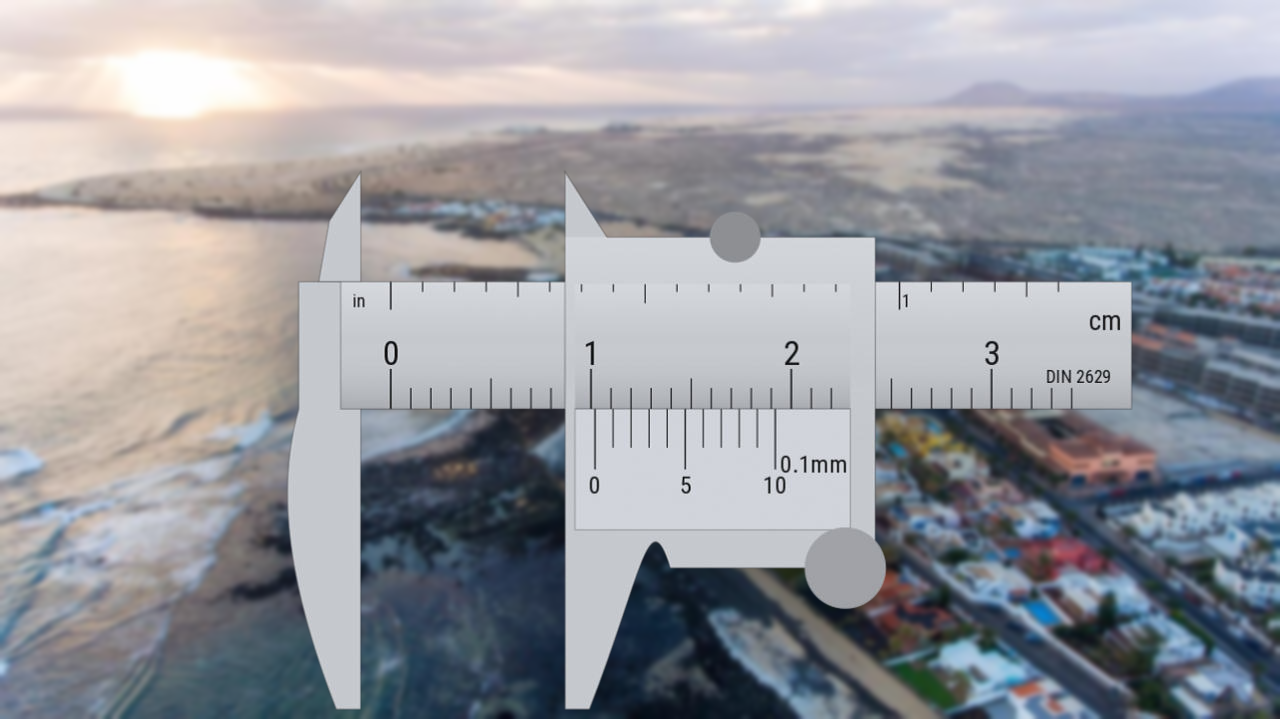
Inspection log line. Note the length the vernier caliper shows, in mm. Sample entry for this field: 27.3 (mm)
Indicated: 10.2 (mm)
